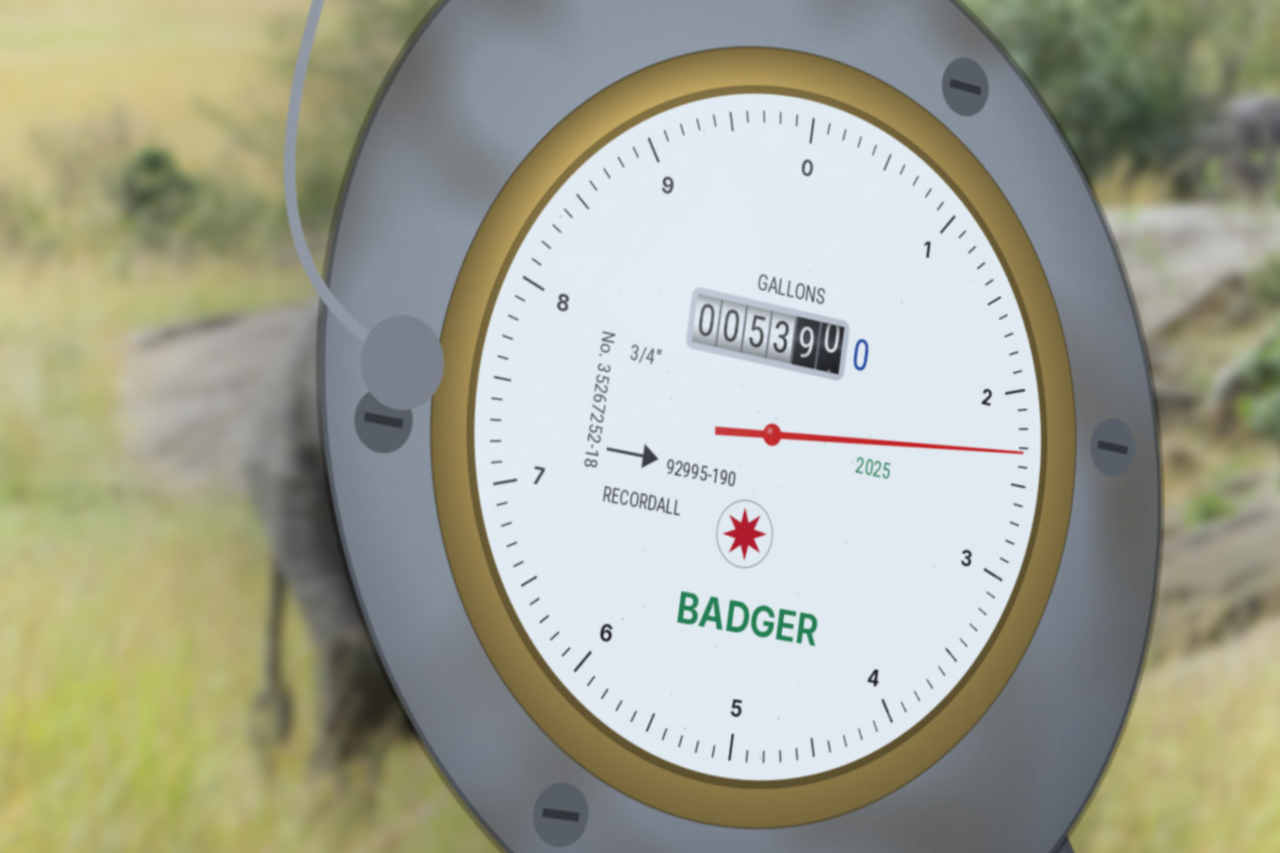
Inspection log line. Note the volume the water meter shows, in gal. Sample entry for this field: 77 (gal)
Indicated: 53902.3 (gal)
